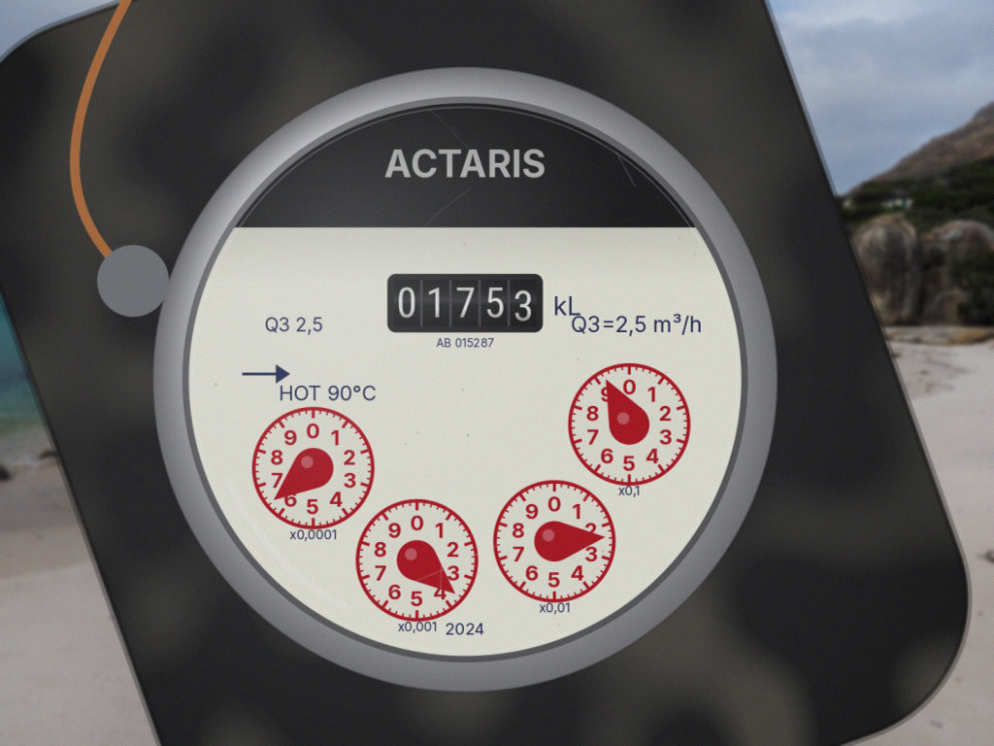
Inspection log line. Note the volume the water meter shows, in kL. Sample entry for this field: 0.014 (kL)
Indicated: 1752.9236 (kL)
